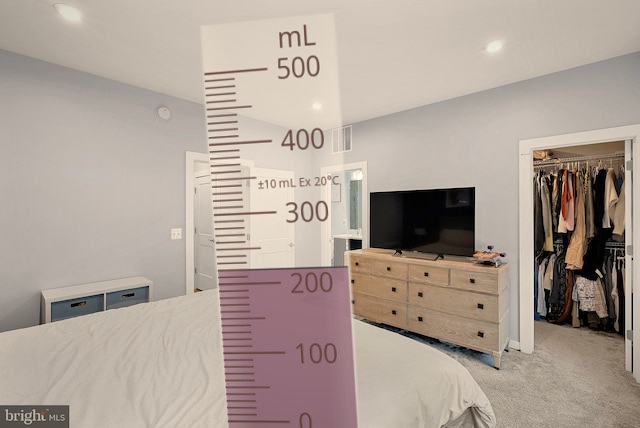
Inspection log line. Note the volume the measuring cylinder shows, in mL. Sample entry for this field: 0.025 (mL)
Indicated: 220 (mL)
